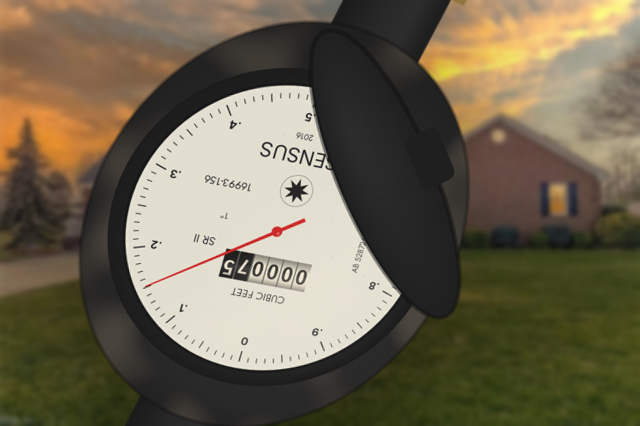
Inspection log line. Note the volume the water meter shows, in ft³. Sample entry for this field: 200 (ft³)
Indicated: 75.15 (ft³)
